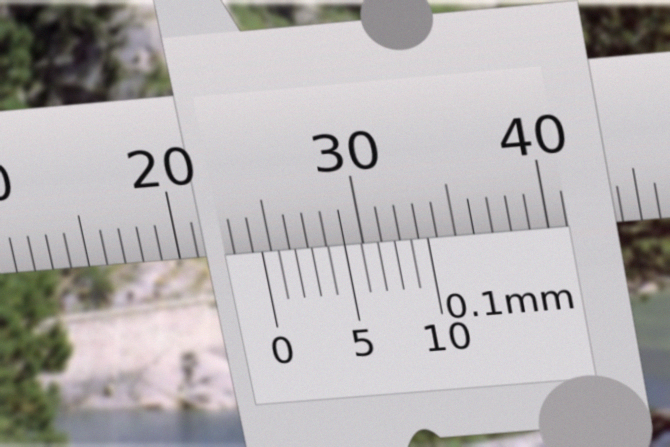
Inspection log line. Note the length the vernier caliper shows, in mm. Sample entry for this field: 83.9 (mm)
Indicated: 24.5 (mm)
